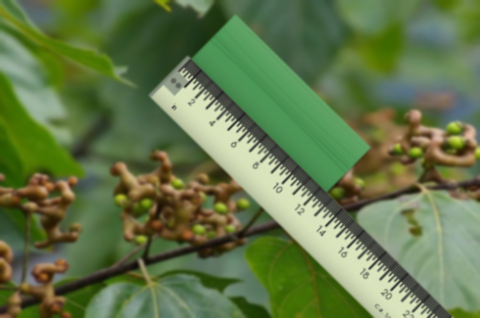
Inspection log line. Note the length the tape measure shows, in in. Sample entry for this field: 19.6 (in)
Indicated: 12.5 (in)
